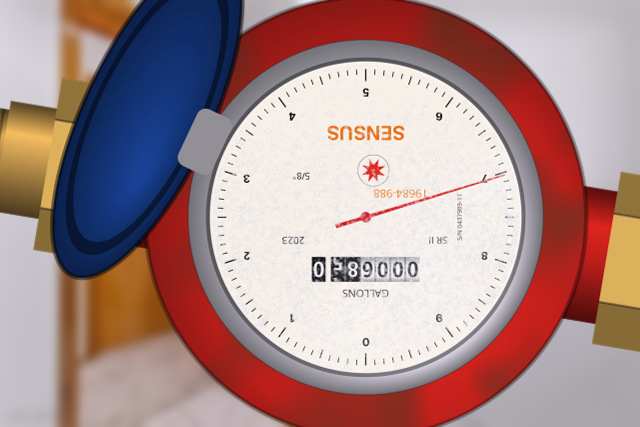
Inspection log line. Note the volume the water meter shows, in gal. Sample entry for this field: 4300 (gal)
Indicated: 6847.0 (gal)
